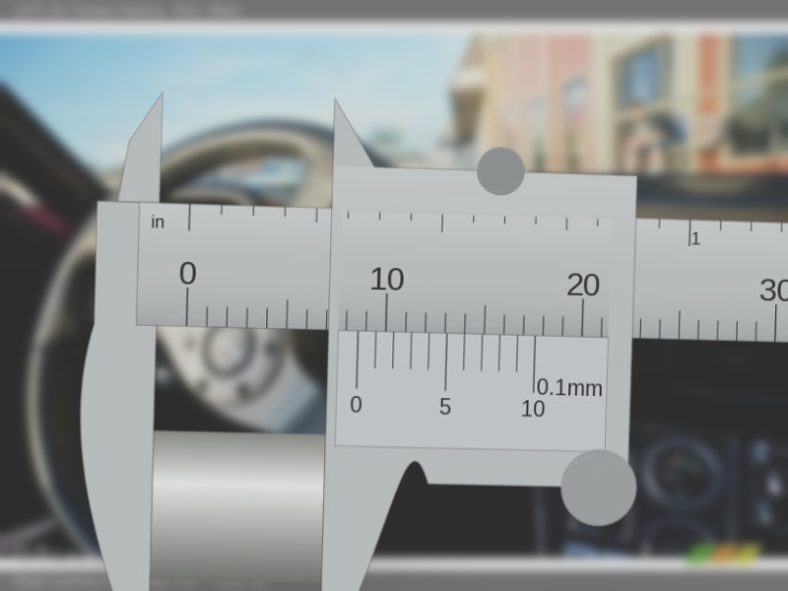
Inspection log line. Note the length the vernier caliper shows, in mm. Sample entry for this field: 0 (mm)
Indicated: 8.6 (mm)
